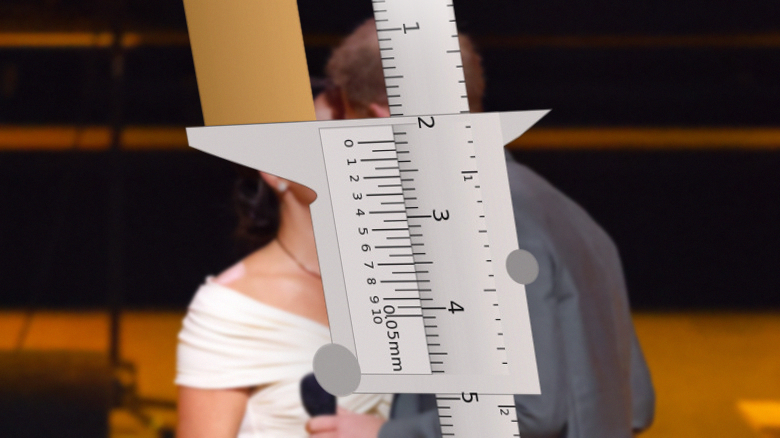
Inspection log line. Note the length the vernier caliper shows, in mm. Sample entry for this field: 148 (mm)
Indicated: 21.8 (mm)
